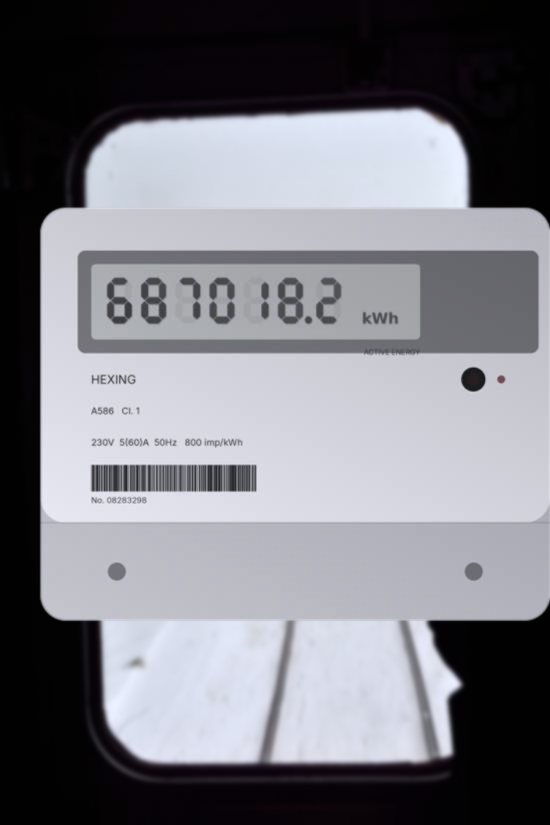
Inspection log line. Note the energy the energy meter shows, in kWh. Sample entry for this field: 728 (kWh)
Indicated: 687018.2 (kWh)
